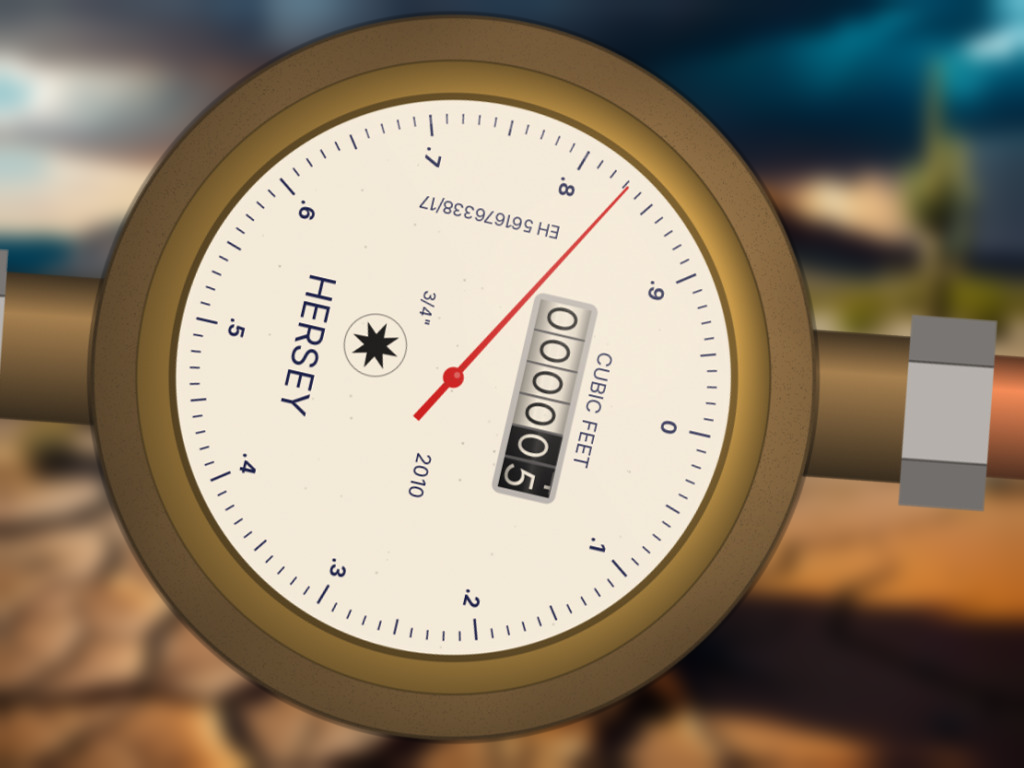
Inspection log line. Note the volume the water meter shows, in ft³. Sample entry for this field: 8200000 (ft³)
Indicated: 4.83 (ft³)
